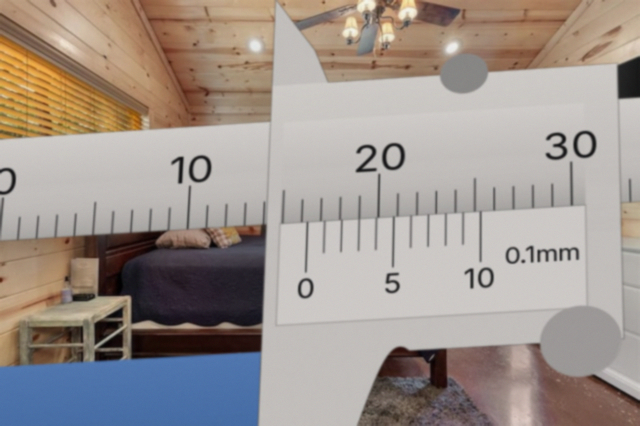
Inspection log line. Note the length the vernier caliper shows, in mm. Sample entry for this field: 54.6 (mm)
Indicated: 16.3 (mm)
